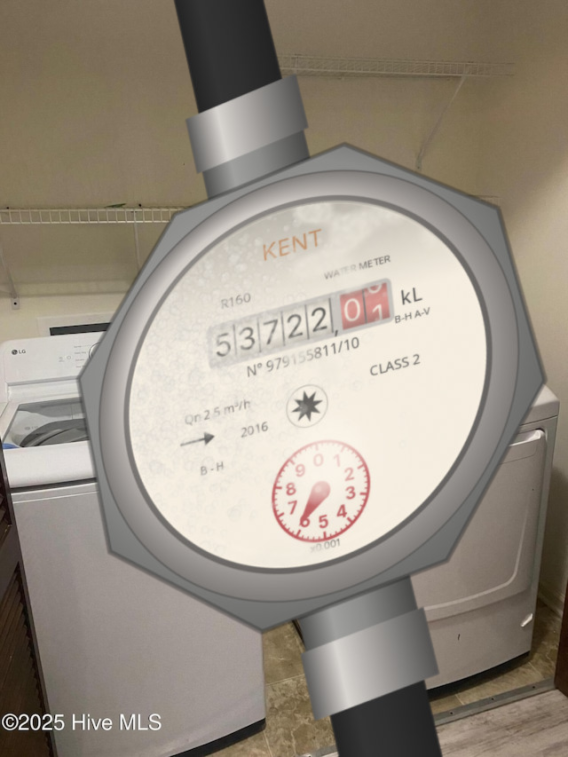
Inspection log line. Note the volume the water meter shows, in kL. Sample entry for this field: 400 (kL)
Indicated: 53722.006 (kL)
